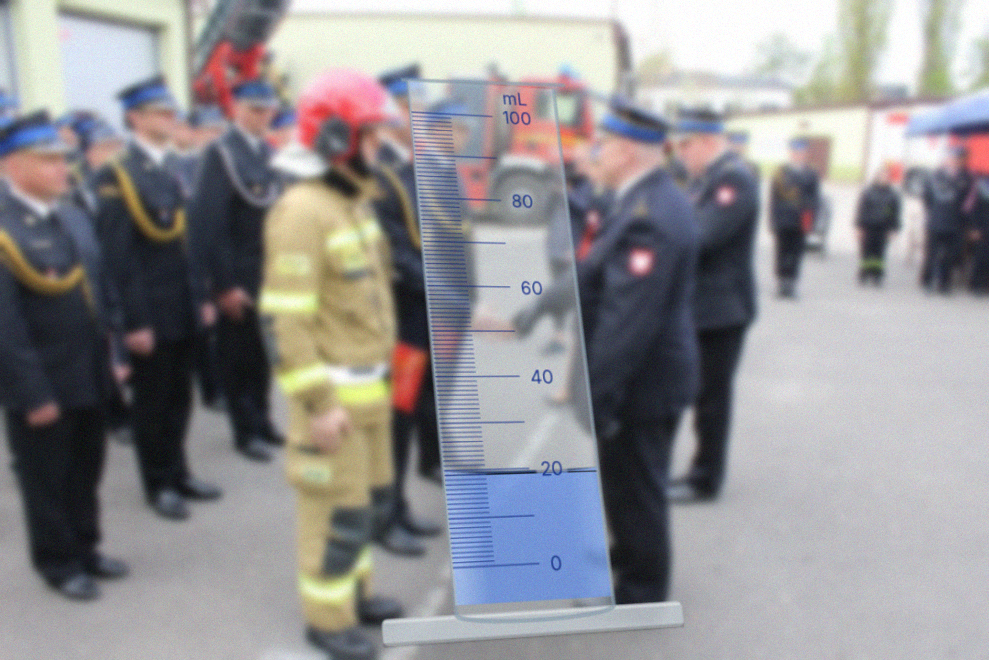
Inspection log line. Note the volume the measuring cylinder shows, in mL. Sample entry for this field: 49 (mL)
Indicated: 19 (mL)
